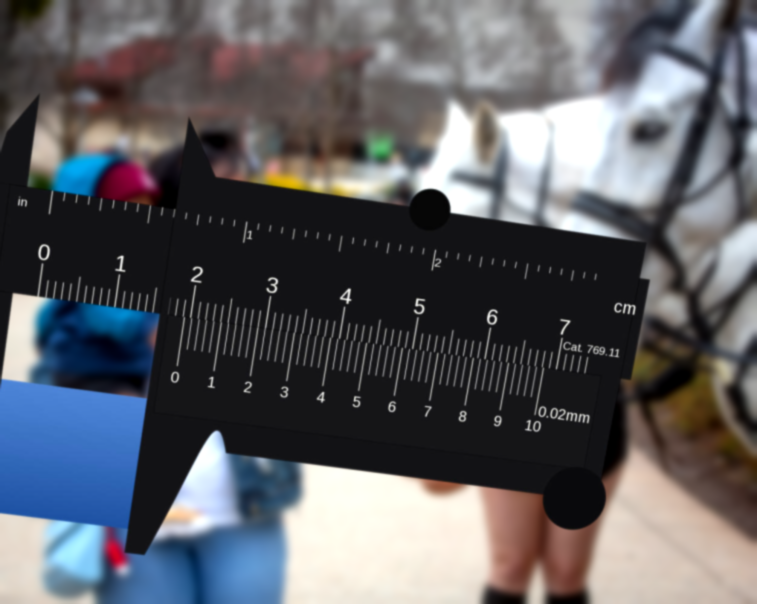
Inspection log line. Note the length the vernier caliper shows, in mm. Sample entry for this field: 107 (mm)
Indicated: 19.2 (mm)
